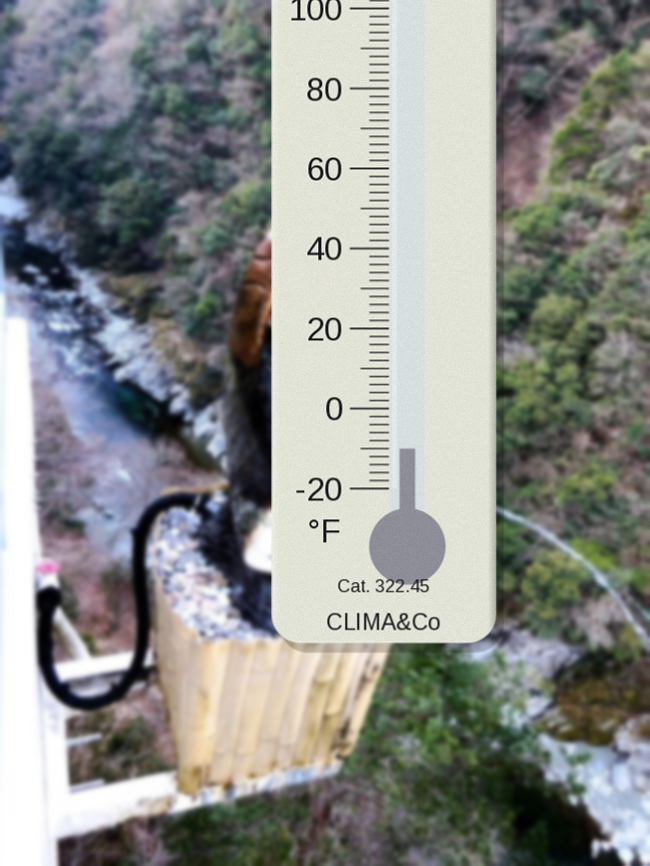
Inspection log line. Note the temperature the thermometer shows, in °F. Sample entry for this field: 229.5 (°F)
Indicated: -10 (°F)
